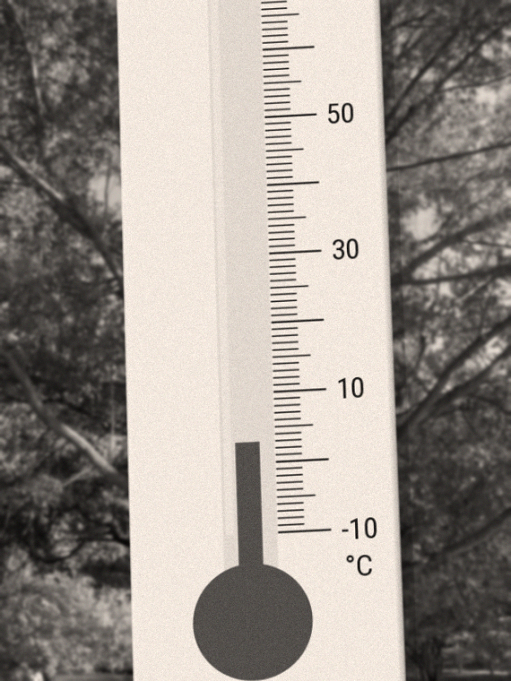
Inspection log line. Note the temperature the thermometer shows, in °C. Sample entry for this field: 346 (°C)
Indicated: 3 (°C)
